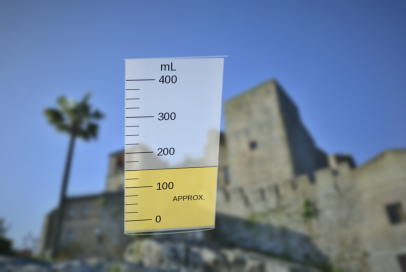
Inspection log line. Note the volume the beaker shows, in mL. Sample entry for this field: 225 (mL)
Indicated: 150 (mL)
